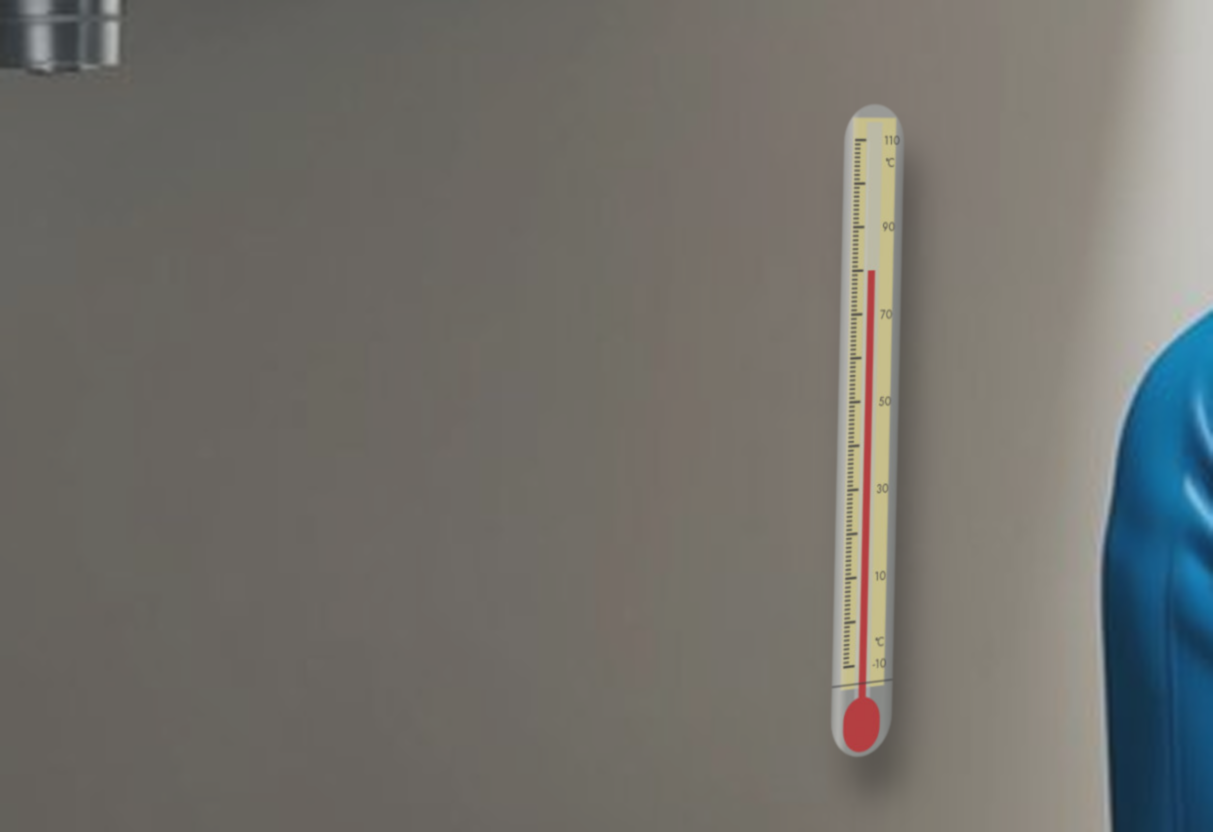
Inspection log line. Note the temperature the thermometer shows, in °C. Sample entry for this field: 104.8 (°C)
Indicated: 80 (°C)
